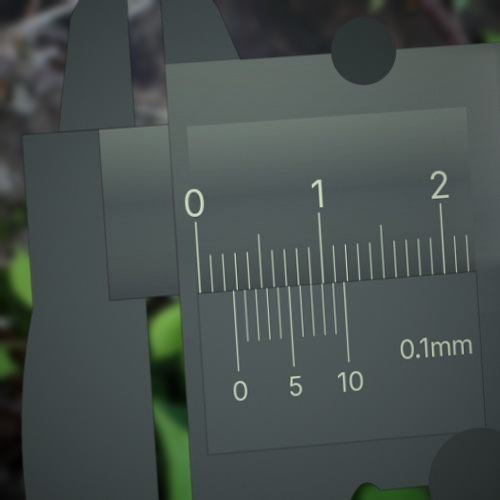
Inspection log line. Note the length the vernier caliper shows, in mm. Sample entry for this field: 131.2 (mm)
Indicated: 2.7 (mm)
